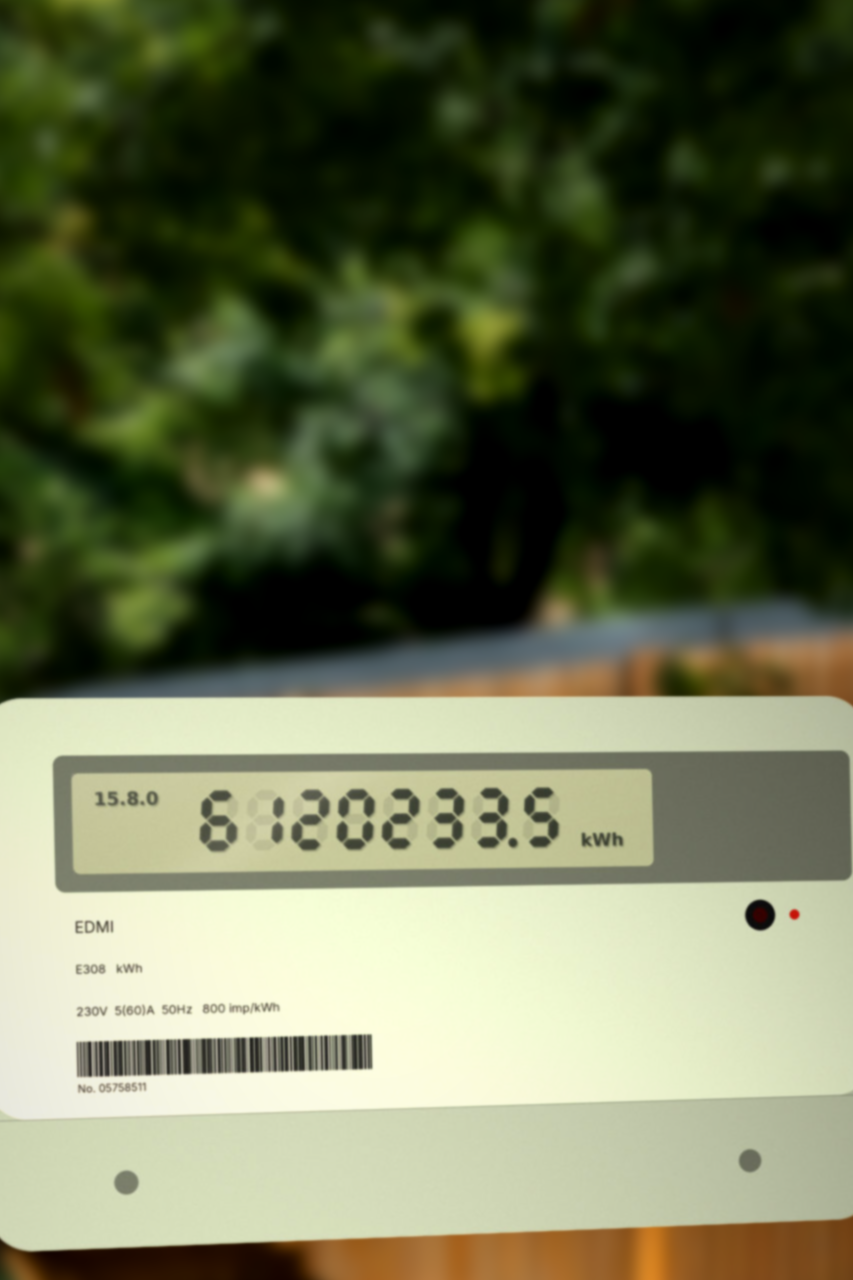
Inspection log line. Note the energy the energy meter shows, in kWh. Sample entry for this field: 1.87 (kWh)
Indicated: 6120233.5 (kWh)
